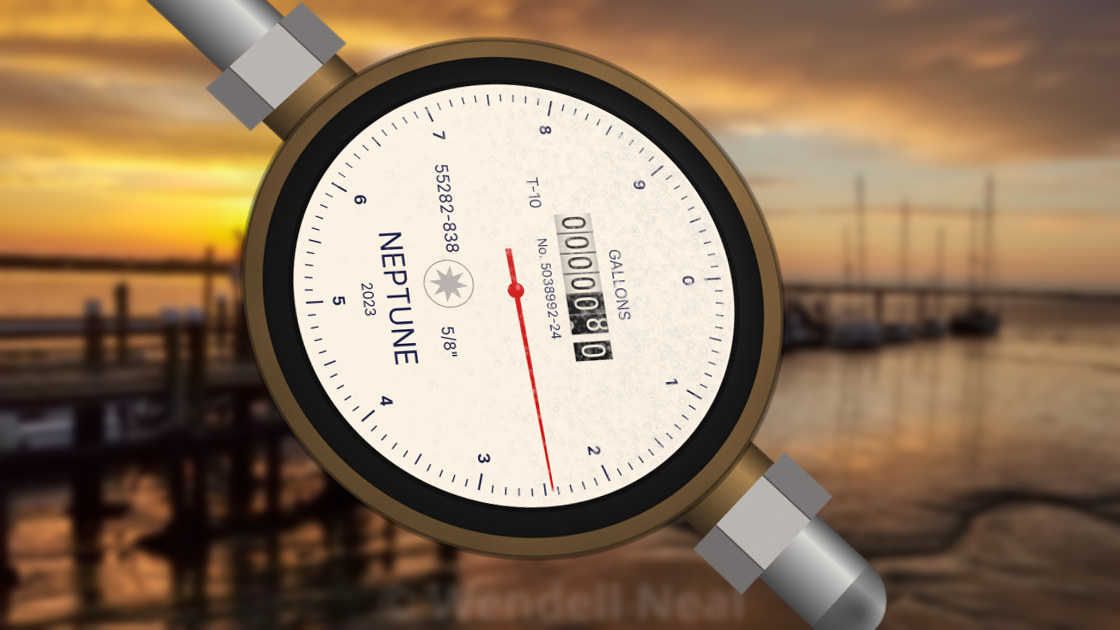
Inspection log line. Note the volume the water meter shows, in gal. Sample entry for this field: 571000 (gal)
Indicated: 82.4 (gal)
